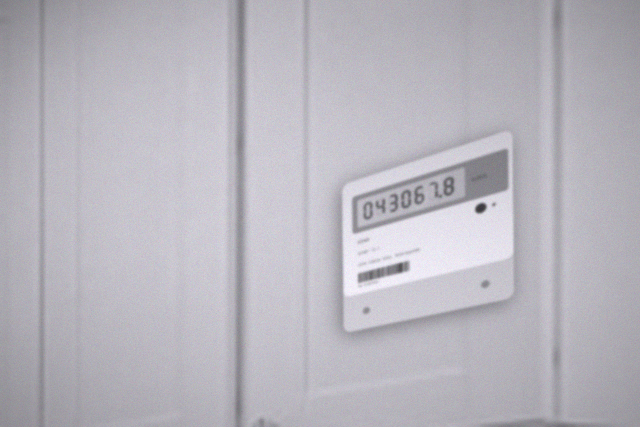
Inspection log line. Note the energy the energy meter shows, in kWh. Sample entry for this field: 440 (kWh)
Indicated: 43067.8 (kWh)
